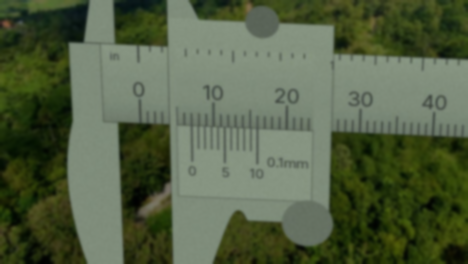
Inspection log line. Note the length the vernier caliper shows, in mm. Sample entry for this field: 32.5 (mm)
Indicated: 7.0 (mm)
